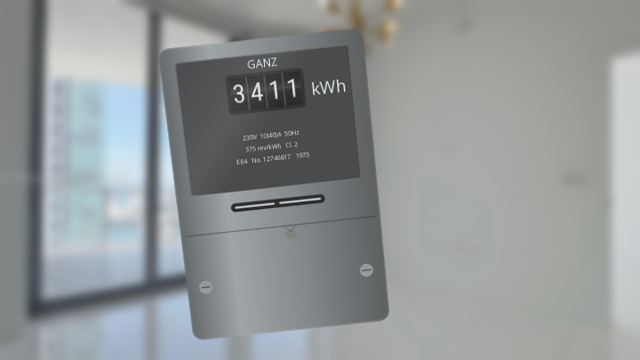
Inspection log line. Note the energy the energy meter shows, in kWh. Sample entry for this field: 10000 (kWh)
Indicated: 3411 (kWh)
